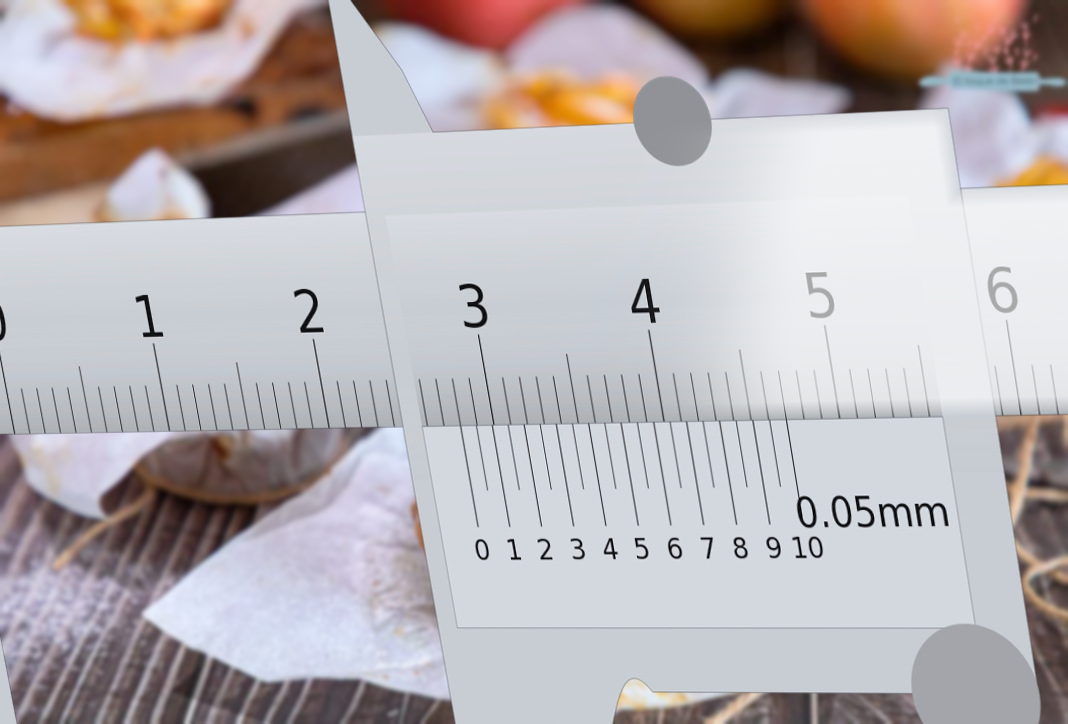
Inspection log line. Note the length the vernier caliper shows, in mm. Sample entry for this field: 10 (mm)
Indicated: 28.0 (mm)
